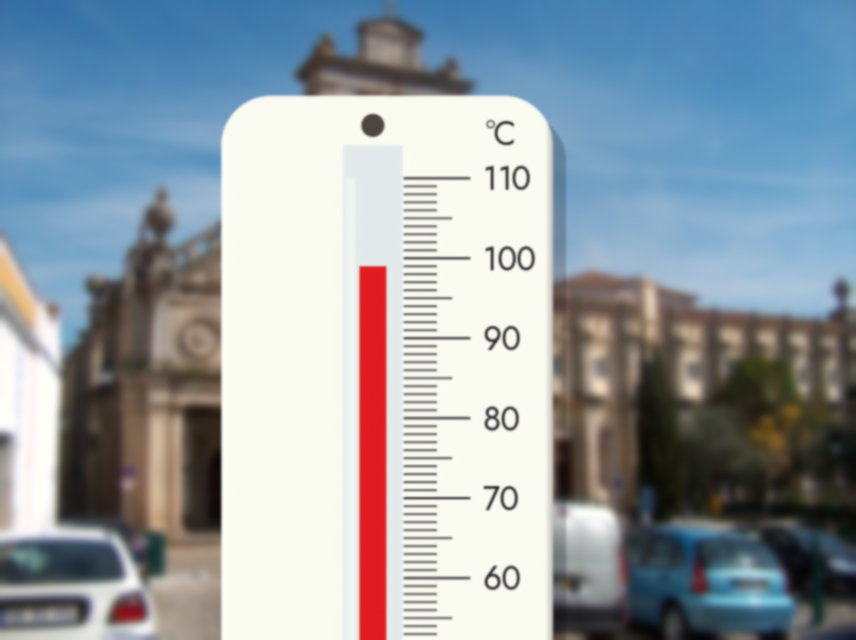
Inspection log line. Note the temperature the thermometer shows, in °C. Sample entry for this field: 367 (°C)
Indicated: 99 (°C)
